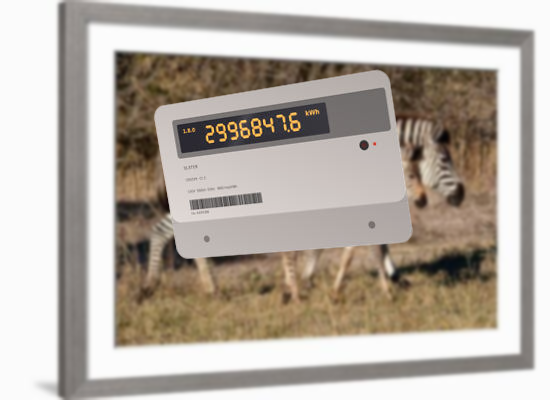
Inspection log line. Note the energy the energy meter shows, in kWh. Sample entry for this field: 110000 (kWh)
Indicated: 2996847.6 (kWh)
